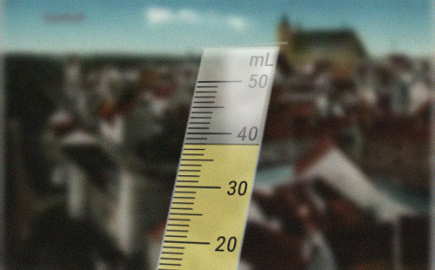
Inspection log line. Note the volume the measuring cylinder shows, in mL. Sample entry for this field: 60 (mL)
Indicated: 38 (mL)
